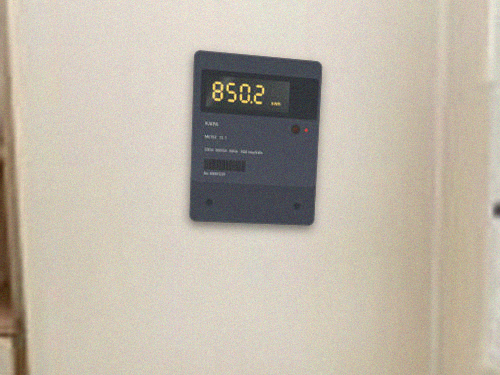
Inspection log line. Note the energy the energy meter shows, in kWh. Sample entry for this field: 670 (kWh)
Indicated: 850.2 (kWh)
